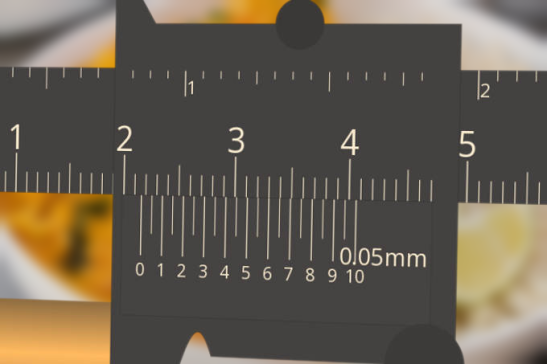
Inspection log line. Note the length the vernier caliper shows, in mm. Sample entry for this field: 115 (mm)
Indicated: 21.6 (mm)
